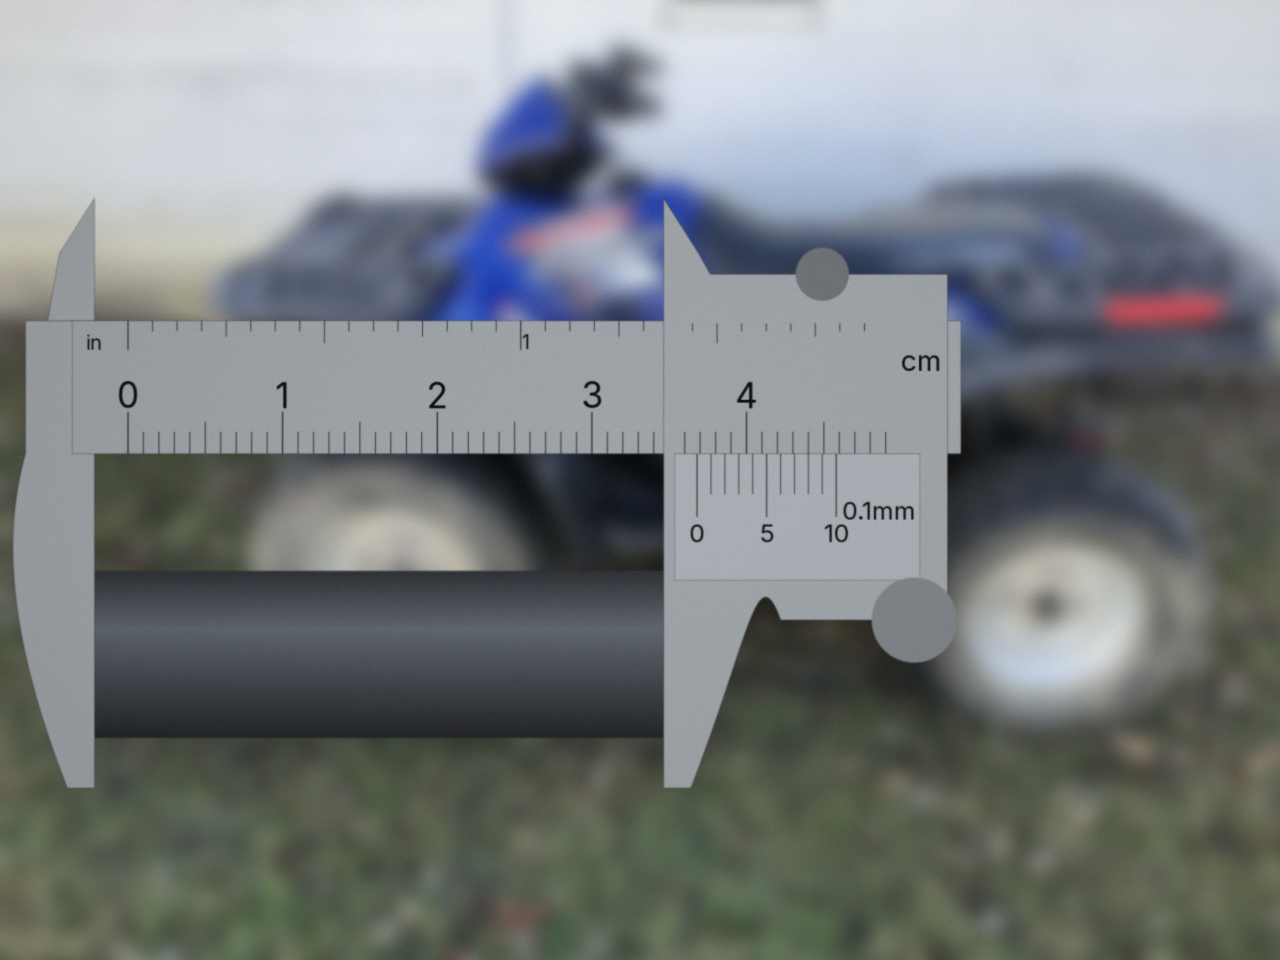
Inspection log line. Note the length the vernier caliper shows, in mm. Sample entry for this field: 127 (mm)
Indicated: 36.8 (mm)
